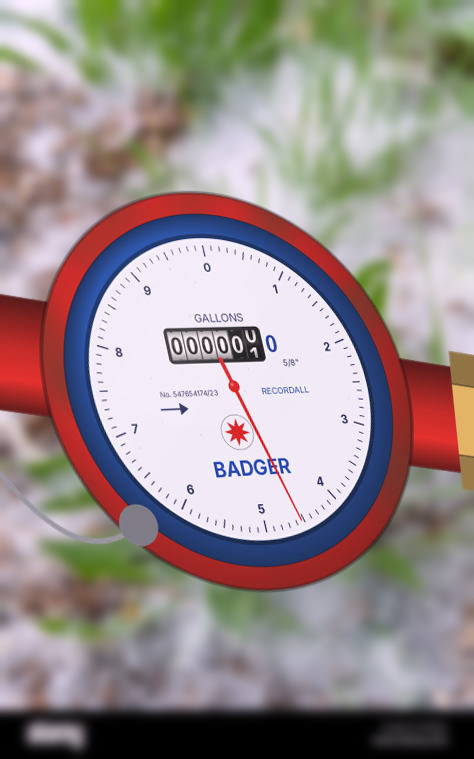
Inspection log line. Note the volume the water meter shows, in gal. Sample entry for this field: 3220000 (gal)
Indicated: 4.5 (gal)
